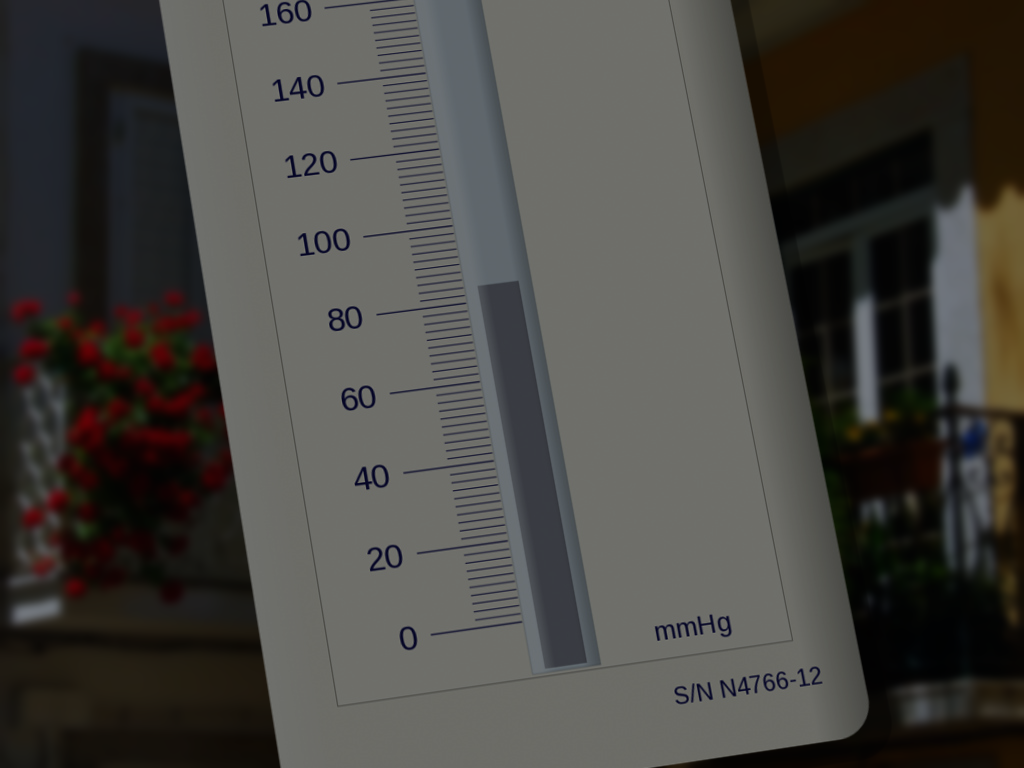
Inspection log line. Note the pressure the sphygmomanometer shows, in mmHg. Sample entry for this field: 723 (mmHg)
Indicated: 84 (mmHg)
